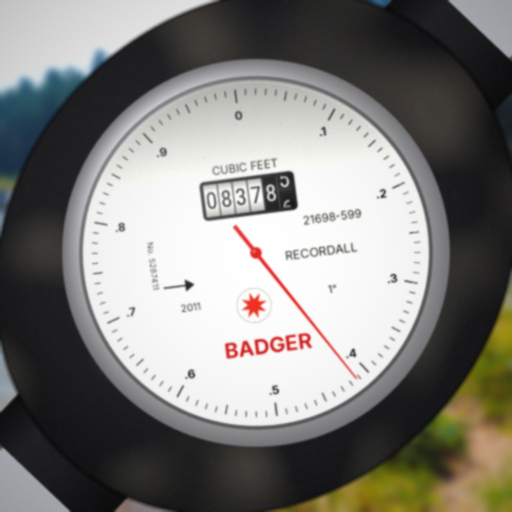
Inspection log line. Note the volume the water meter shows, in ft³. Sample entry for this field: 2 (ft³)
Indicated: 83785.41 (ft³)
